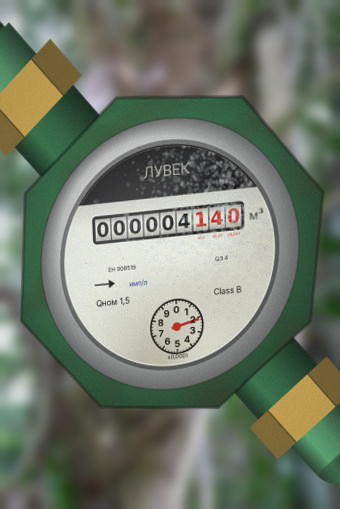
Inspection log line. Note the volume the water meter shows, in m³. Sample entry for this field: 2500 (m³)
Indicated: 4.1402 (m³)
